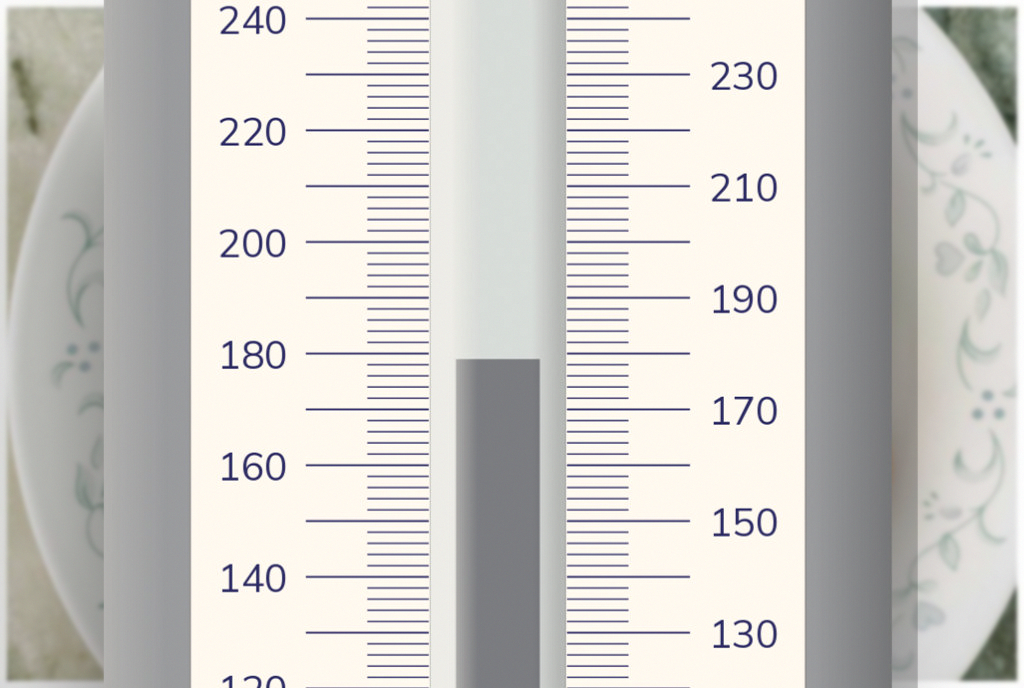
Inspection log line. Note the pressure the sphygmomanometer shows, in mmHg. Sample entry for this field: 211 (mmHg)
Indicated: 179 (mmHg)
